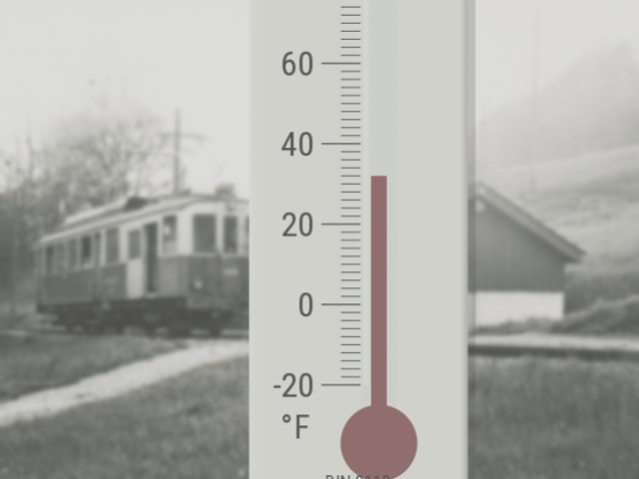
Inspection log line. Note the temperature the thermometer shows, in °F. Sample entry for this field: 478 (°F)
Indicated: 32 (°F)
